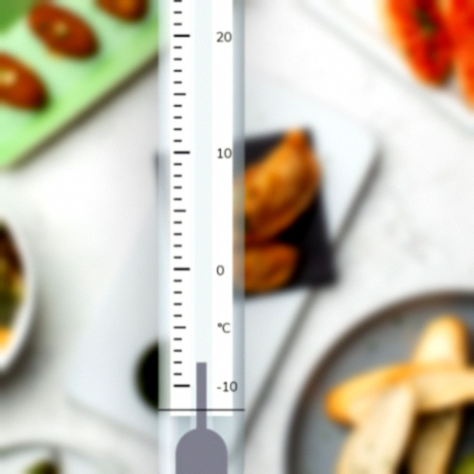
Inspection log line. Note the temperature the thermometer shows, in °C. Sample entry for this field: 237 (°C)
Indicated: -8 (°C)
